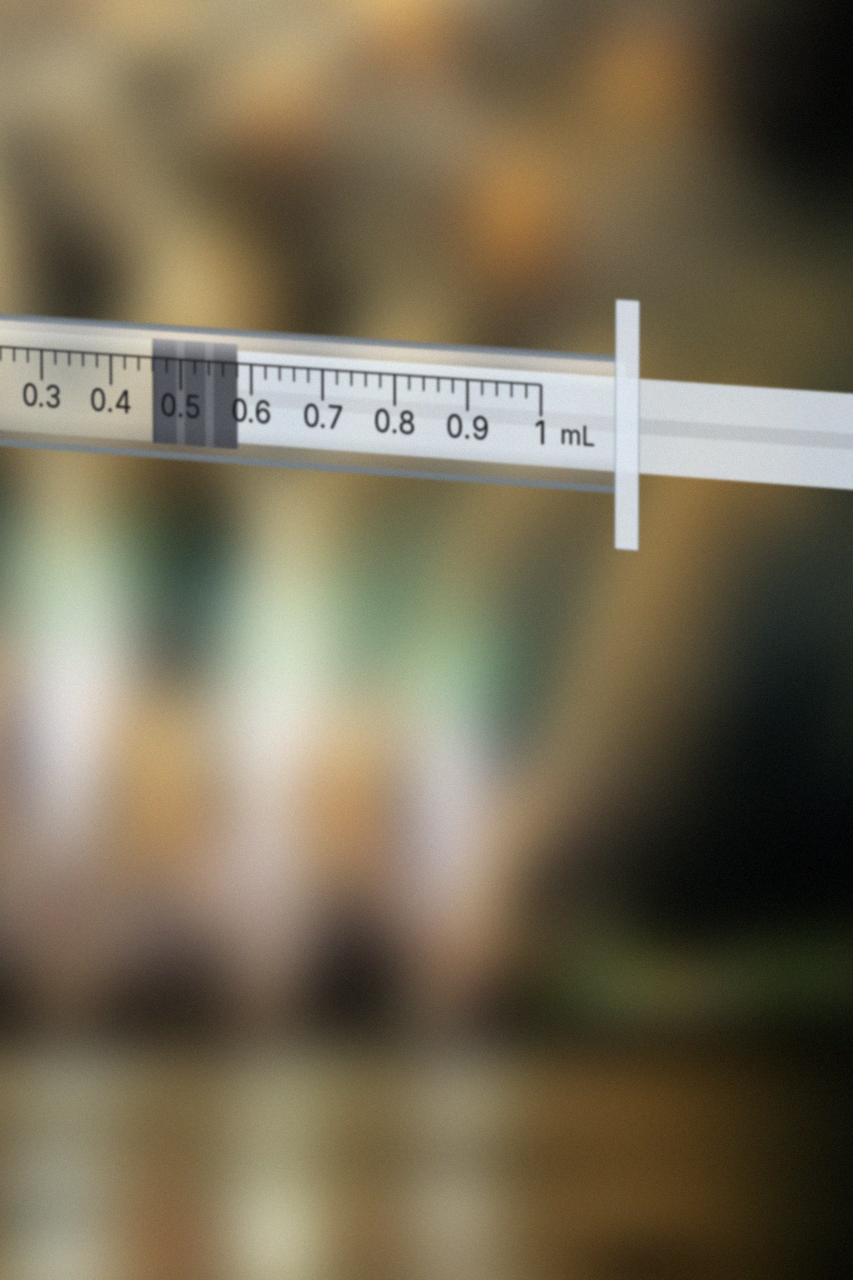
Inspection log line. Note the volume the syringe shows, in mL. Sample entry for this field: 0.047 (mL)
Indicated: 0.46 (mL)
